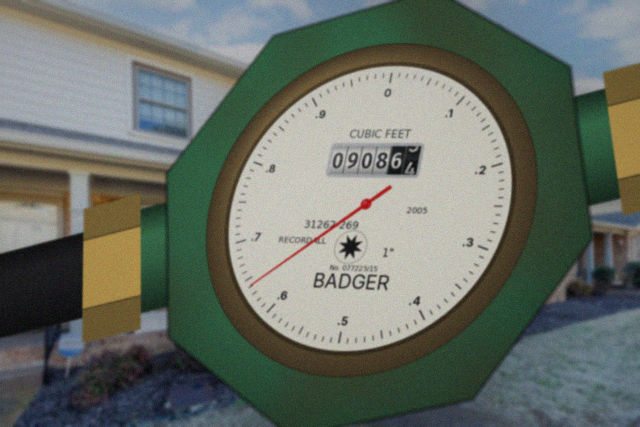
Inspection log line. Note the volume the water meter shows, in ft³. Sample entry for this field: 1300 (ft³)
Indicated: 90863.64 (ft³)
